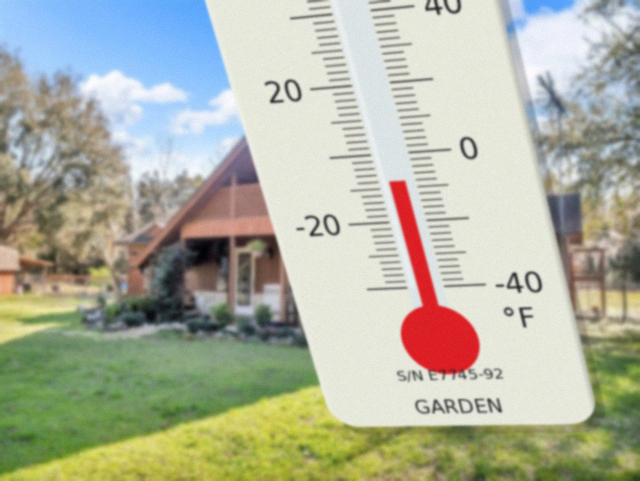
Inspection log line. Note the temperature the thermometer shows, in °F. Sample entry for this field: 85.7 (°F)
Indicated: -8 (°F)
